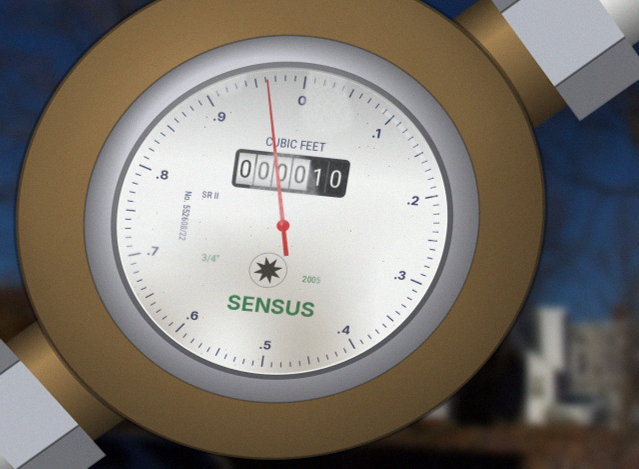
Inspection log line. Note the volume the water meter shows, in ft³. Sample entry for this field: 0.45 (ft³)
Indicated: 9.96 (ft³)
